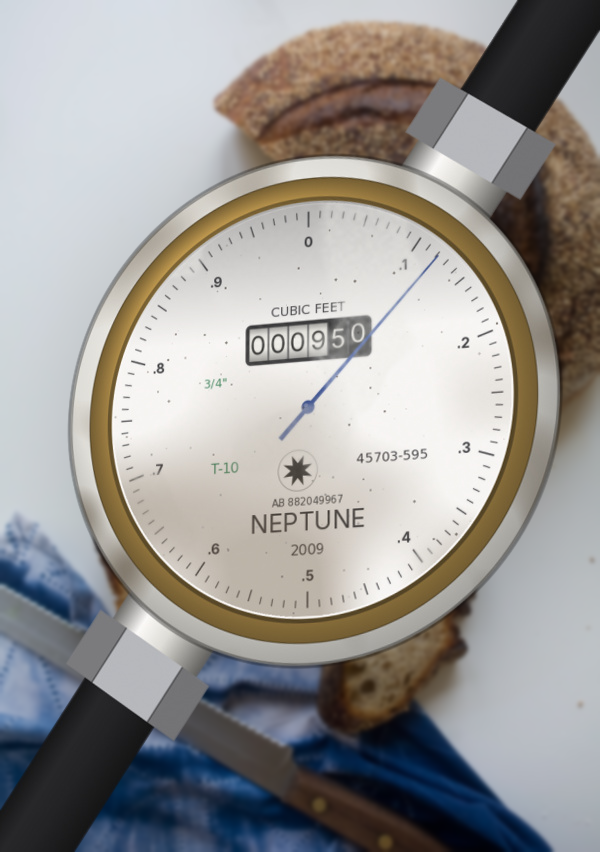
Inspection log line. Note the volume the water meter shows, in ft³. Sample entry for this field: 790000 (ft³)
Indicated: 950.12 (ft³)
